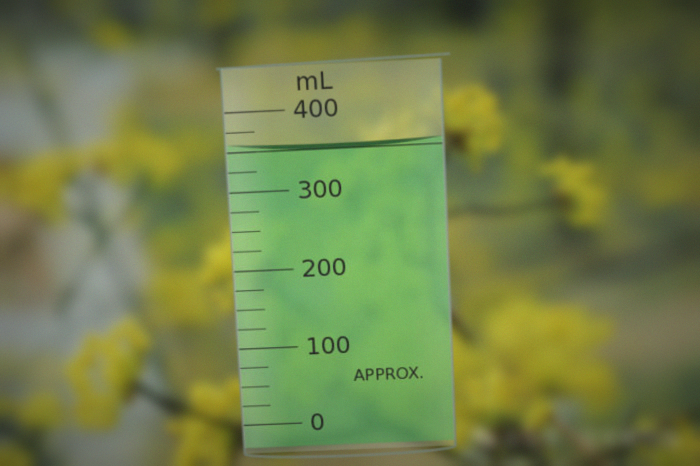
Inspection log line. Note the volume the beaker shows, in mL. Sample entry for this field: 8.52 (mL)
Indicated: 350 (mL)
